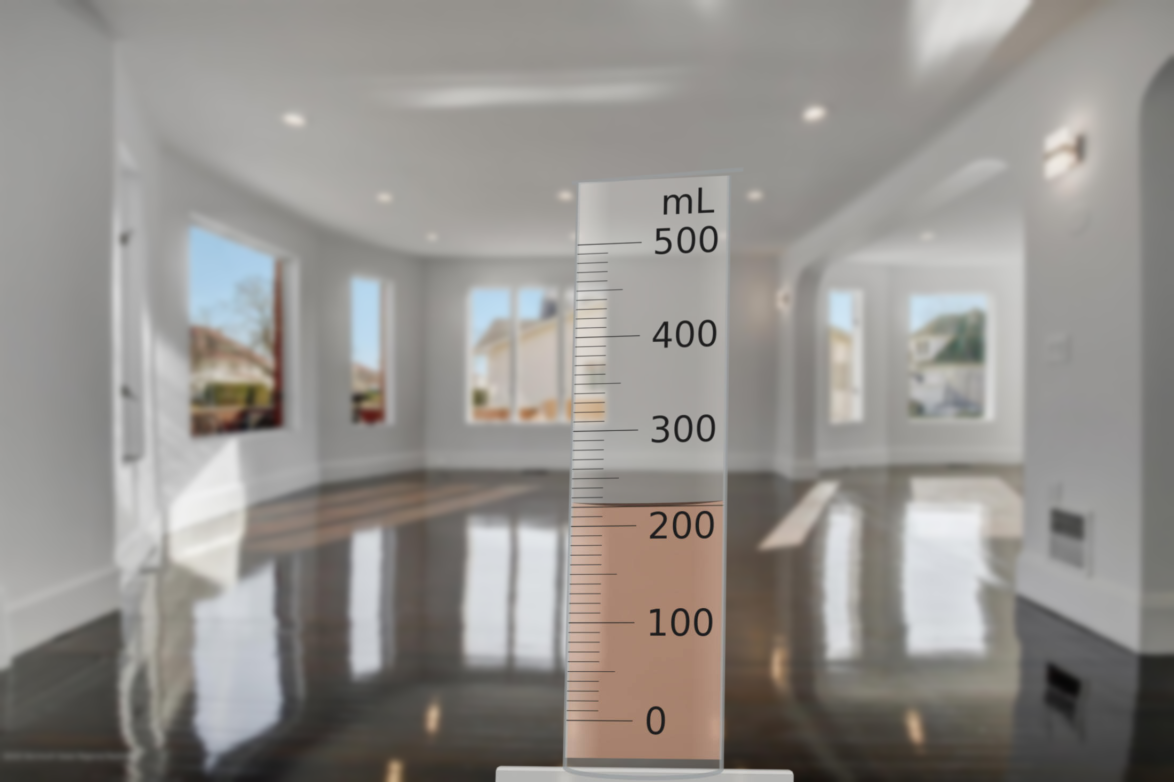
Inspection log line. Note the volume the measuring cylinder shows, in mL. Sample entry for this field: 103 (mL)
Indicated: 220 (mL)
